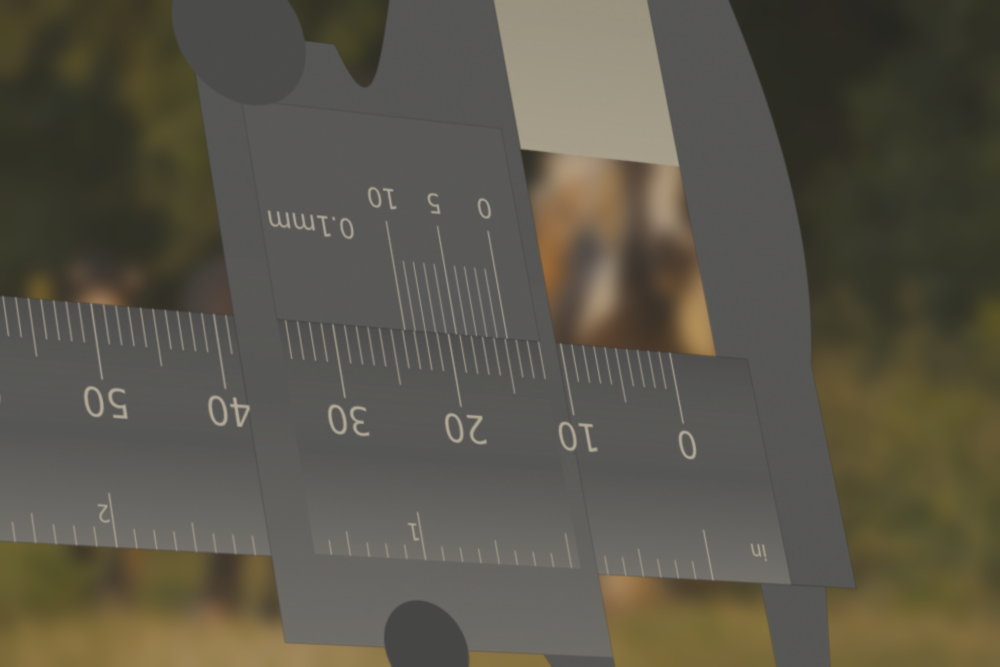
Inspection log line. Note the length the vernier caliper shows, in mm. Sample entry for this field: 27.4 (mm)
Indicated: 14.8 (mm)
